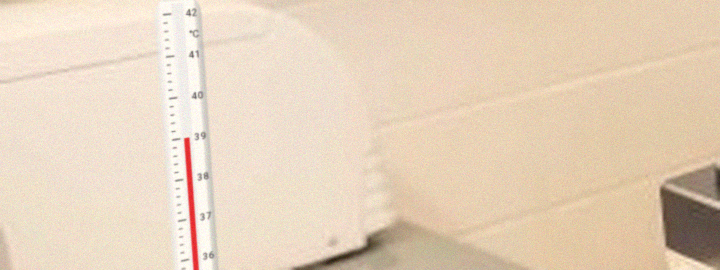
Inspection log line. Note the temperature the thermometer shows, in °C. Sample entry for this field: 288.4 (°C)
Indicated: 39 (°C)
